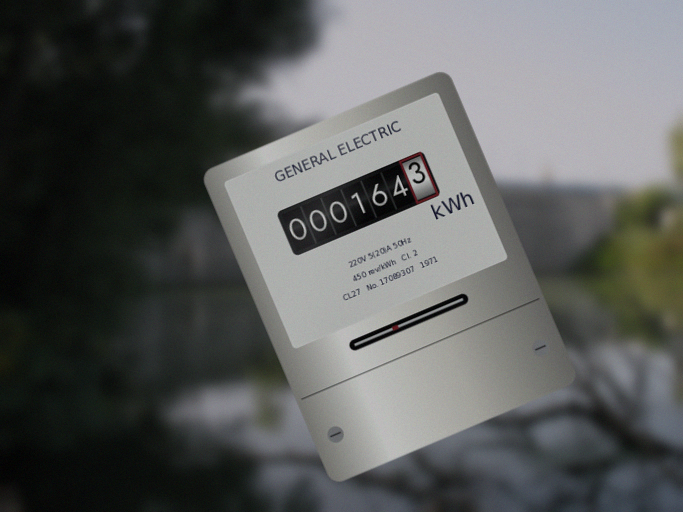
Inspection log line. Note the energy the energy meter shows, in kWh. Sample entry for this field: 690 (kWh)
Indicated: 164.3 (kWh)
